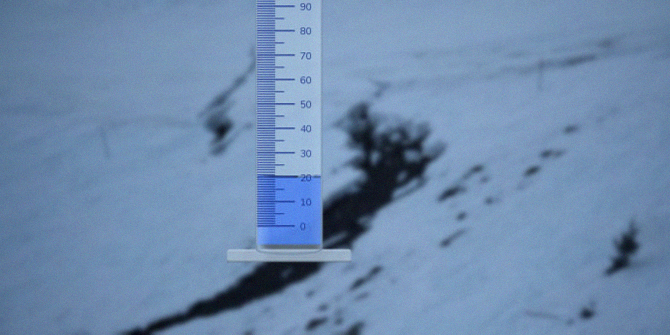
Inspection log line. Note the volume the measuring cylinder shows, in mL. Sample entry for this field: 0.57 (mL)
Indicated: 20 (mL)
